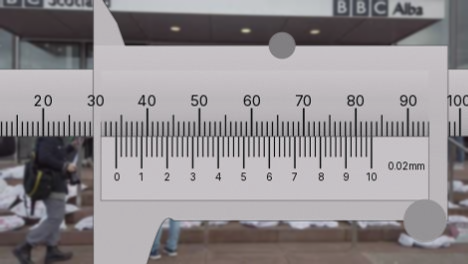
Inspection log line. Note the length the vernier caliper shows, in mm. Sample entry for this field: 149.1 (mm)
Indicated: 34.0 (mm)
